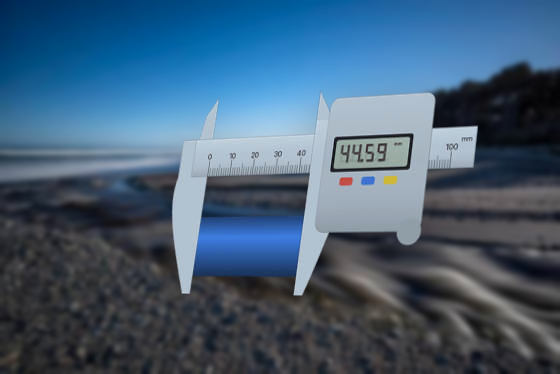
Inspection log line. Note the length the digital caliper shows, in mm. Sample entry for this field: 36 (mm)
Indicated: 44.59 (mm)
